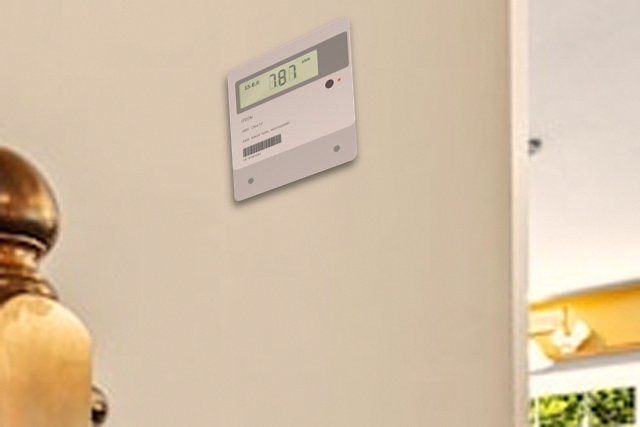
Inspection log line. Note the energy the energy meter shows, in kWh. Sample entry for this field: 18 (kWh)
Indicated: 787 (kWh)
